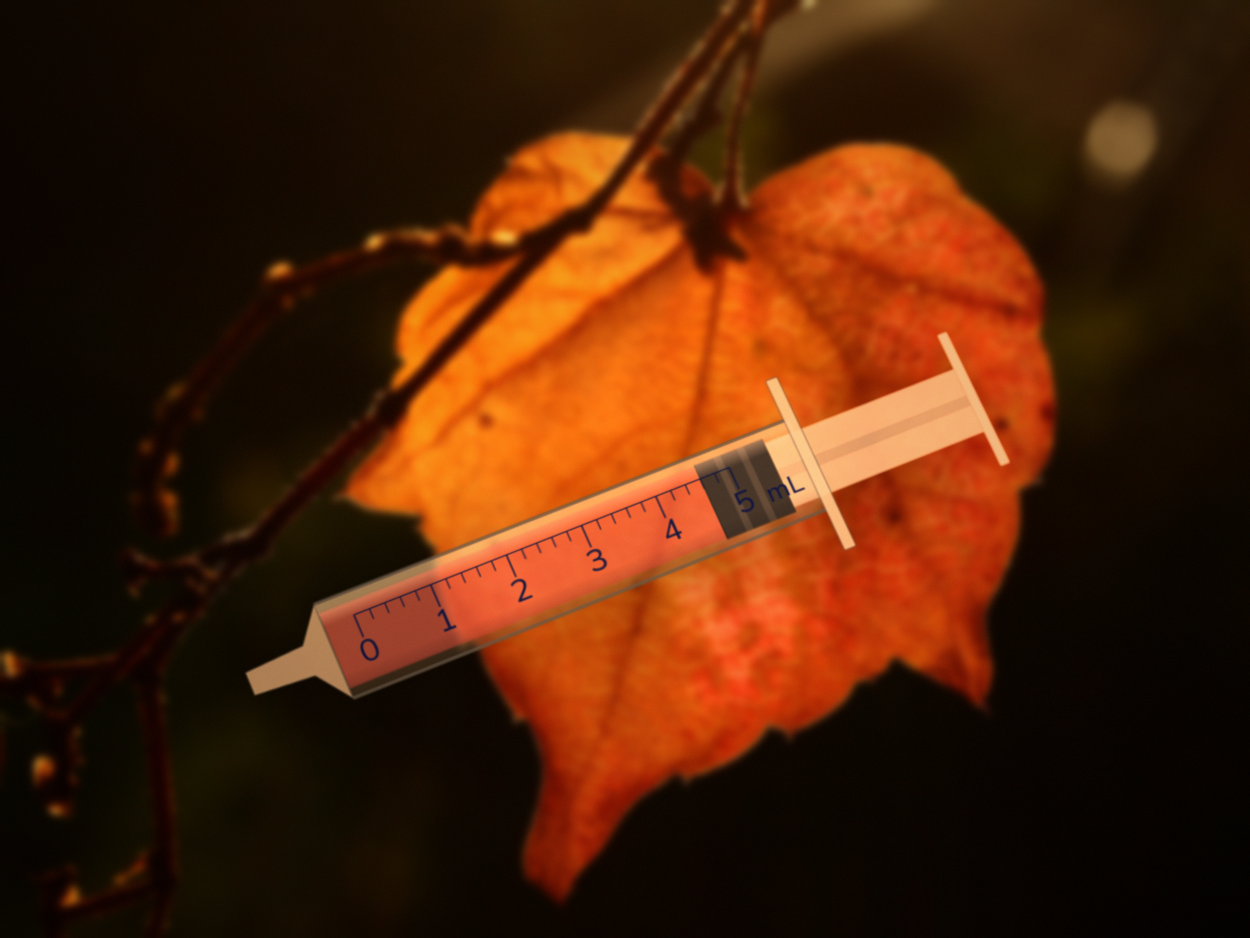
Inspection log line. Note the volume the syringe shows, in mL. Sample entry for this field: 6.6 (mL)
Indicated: 4.6 (mL)
